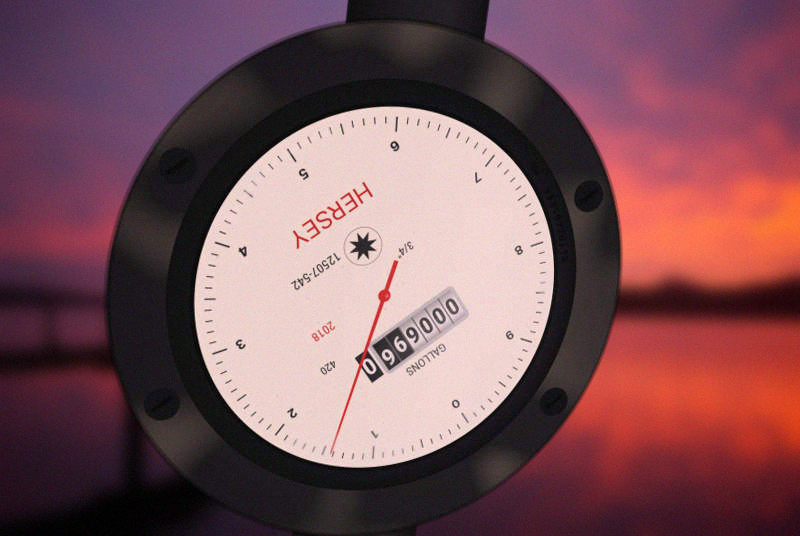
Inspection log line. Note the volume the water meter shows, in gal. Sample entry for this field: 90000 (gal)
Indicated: 6961.4 (gal)
